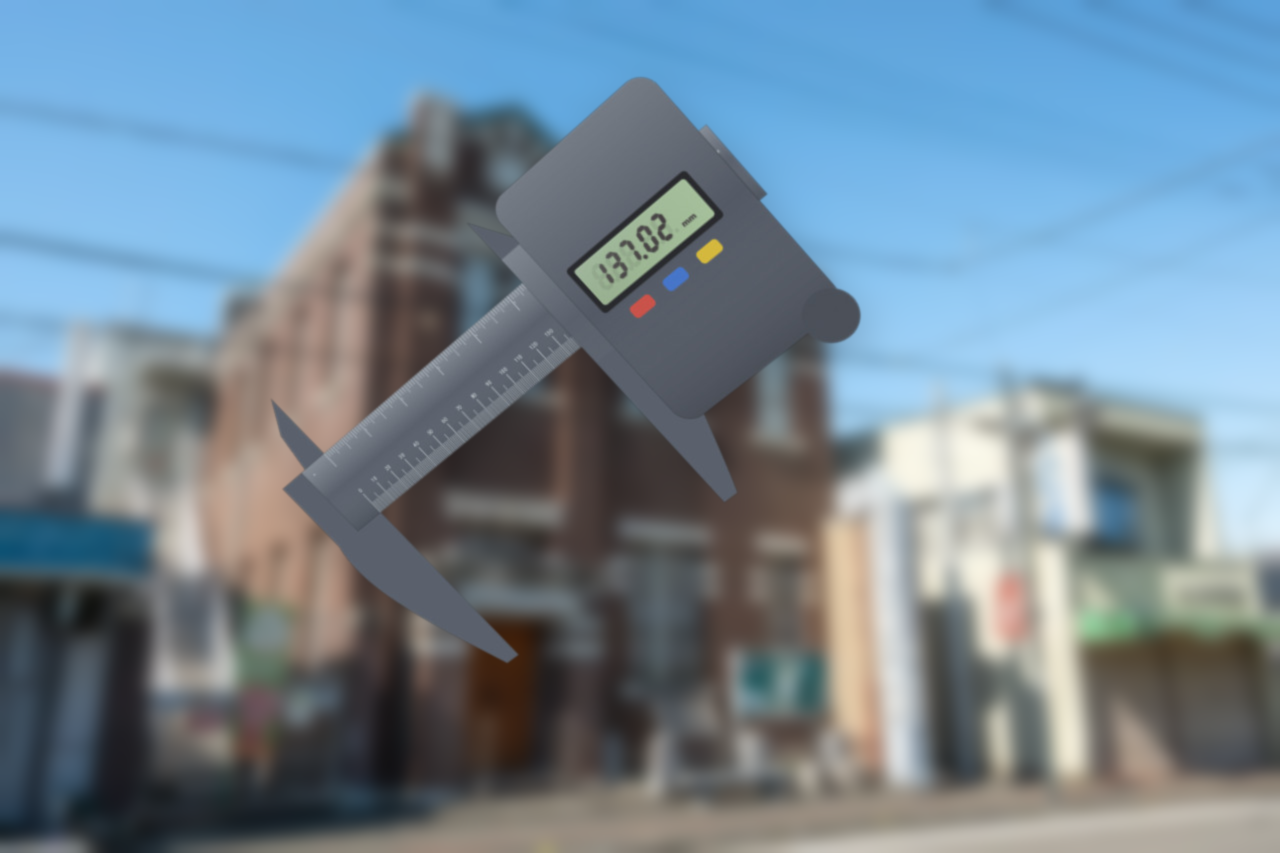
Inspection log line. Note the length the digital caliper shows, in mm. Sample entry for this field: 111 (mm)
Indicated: 137.02 (mm)
